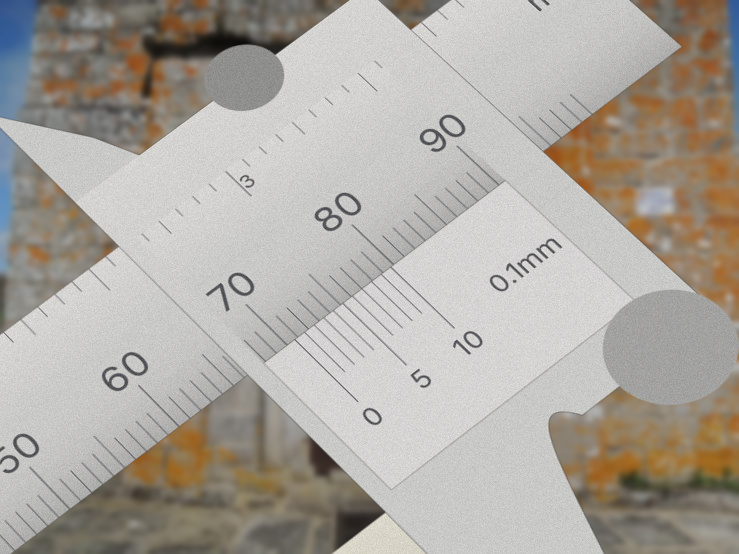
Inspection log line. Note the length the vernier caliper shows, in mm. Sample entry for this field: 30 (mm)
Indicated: 70.7 (mm)
